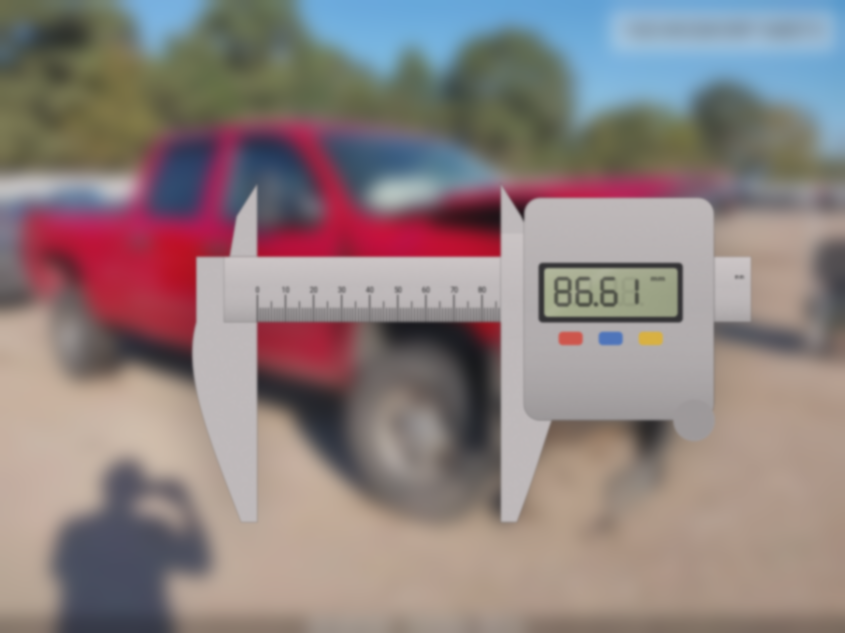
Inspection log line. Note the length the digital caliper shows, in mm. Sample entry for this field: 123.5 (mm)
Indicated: 86.61 (mm)
